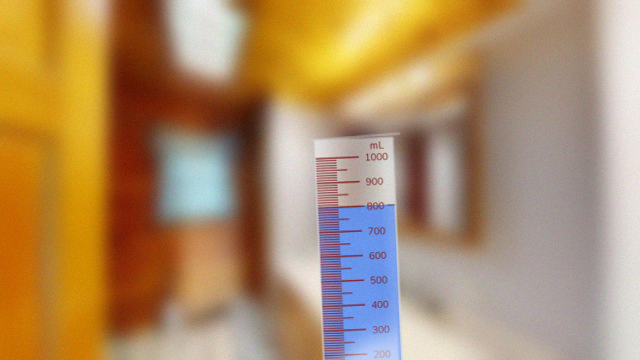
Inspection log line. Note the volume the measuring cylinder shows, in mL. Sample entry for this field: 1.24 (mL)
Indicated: 800 (mL)
